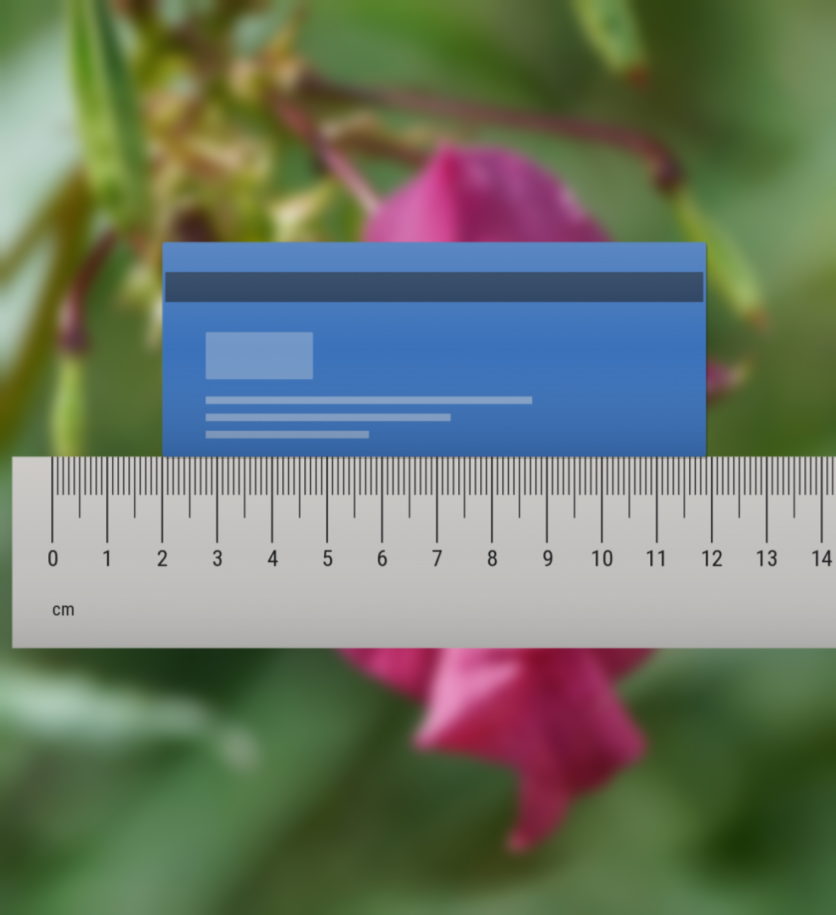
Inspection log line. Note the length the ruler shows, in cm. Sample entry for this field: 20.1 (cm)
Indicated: 9.9 (cm)
